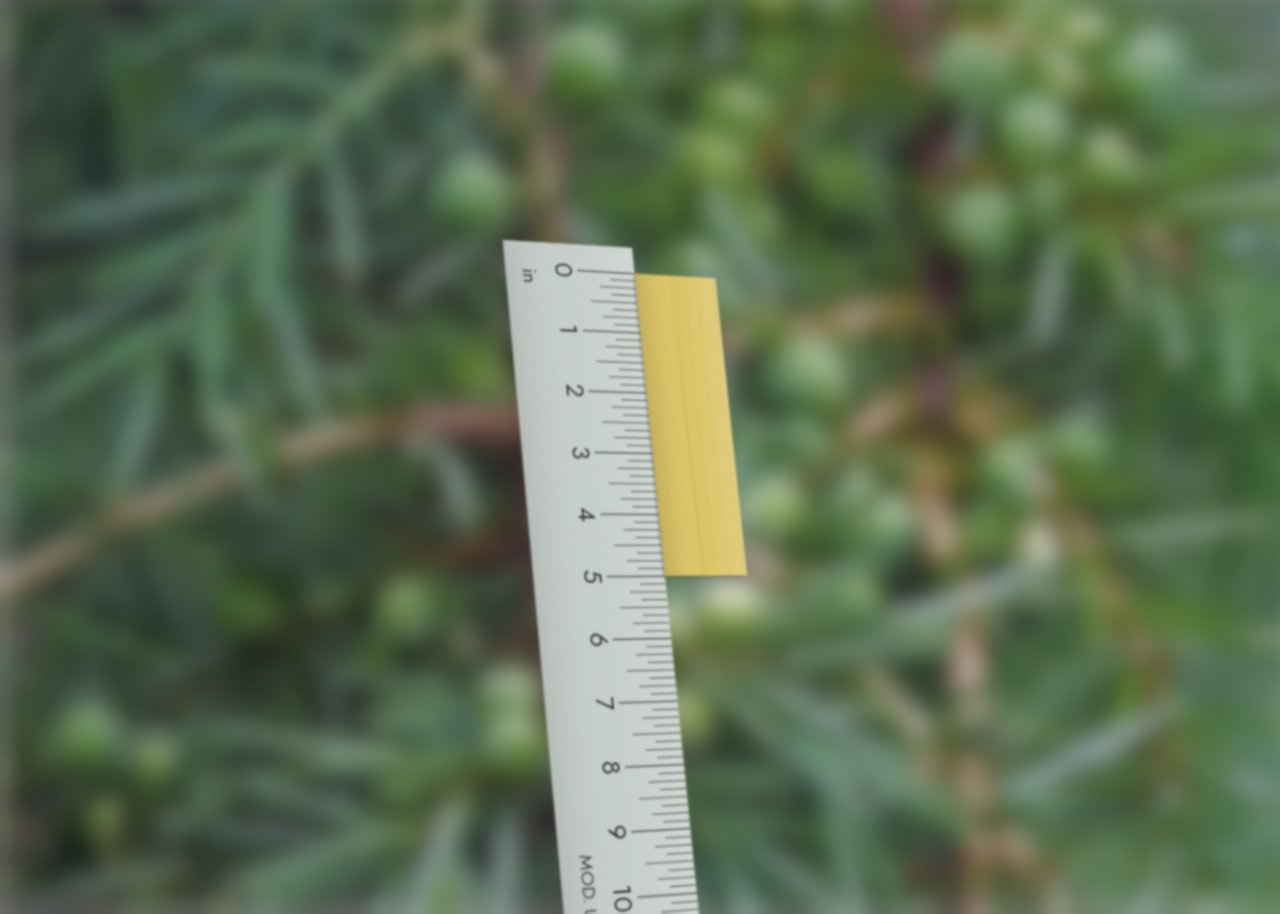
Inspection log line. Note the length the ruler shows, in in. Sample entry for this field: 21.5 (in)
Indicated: 5 (in)
